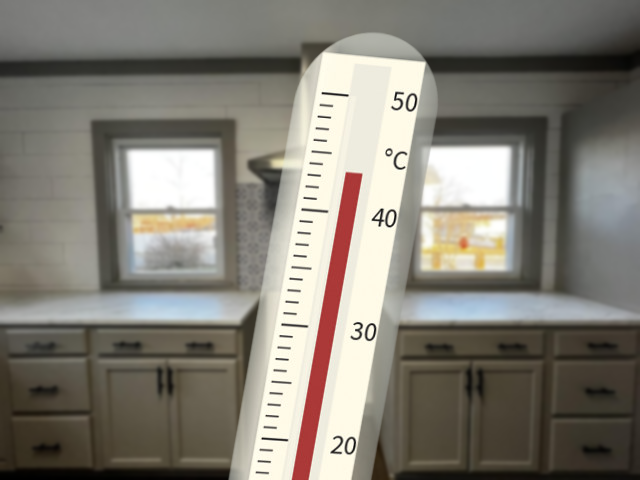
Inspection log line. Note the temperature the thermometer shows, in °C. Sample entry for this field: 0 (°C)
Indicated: 43.5 (°C)
